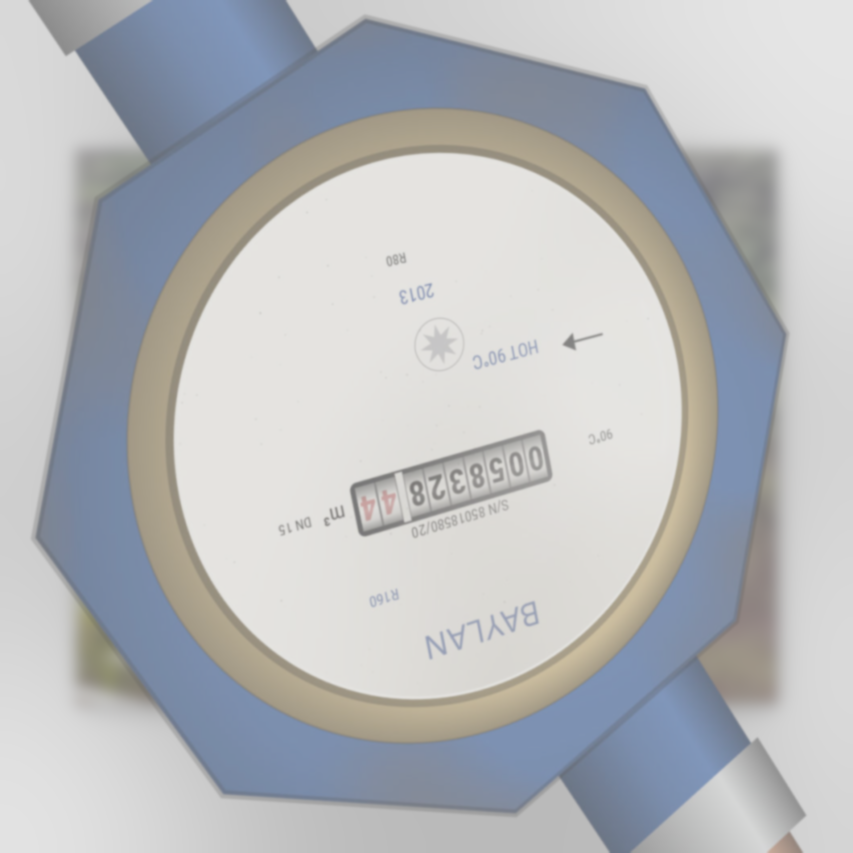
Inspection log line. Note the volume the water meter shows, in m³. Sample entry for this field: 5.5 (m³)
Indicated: 58328.44 (m³)
